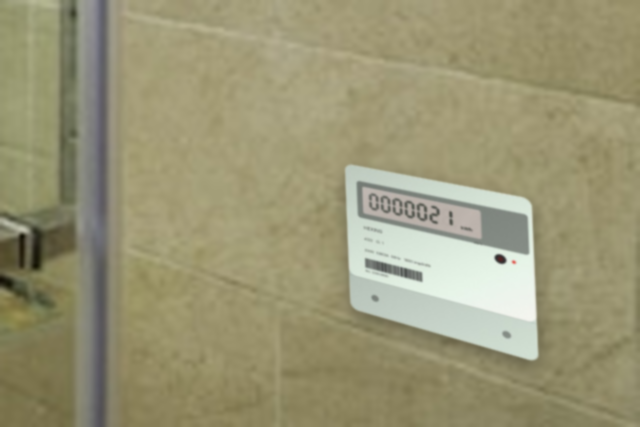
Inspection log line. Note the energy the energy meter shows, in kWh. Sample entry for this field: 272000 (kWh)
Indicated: 21 (kWh)
